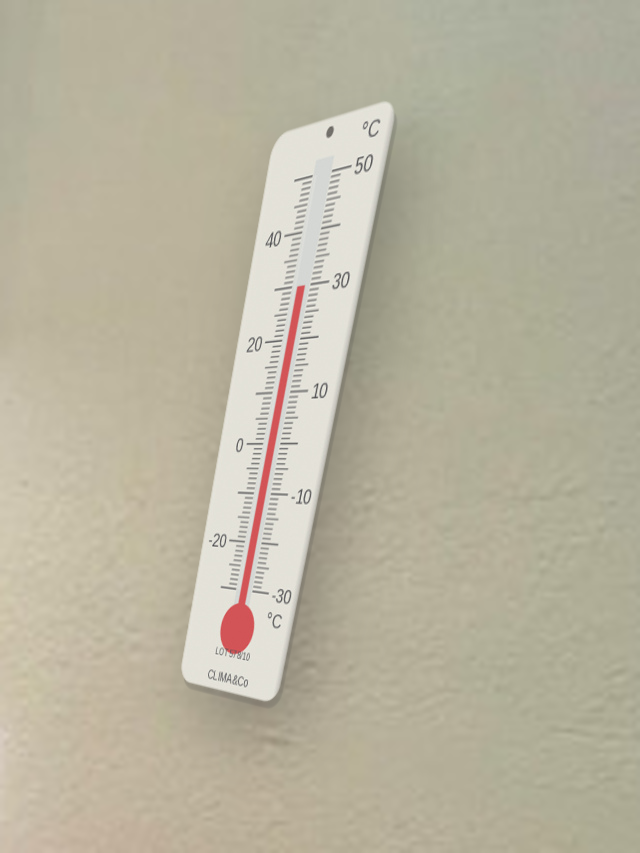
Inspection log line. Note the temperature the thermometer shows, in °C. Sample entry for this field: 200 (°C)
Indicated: 30 (°C)
